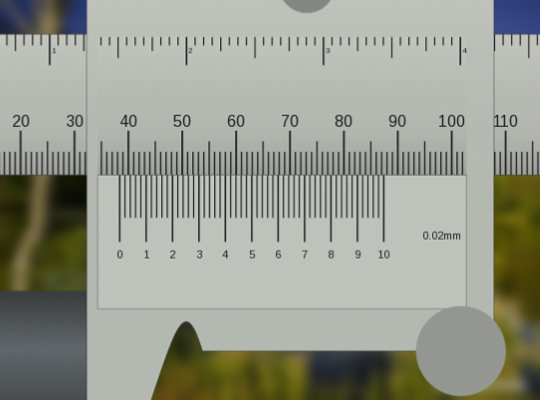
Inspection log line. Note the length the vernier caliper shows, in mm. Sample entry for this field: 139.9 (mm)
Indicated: 38.4 (mm)
